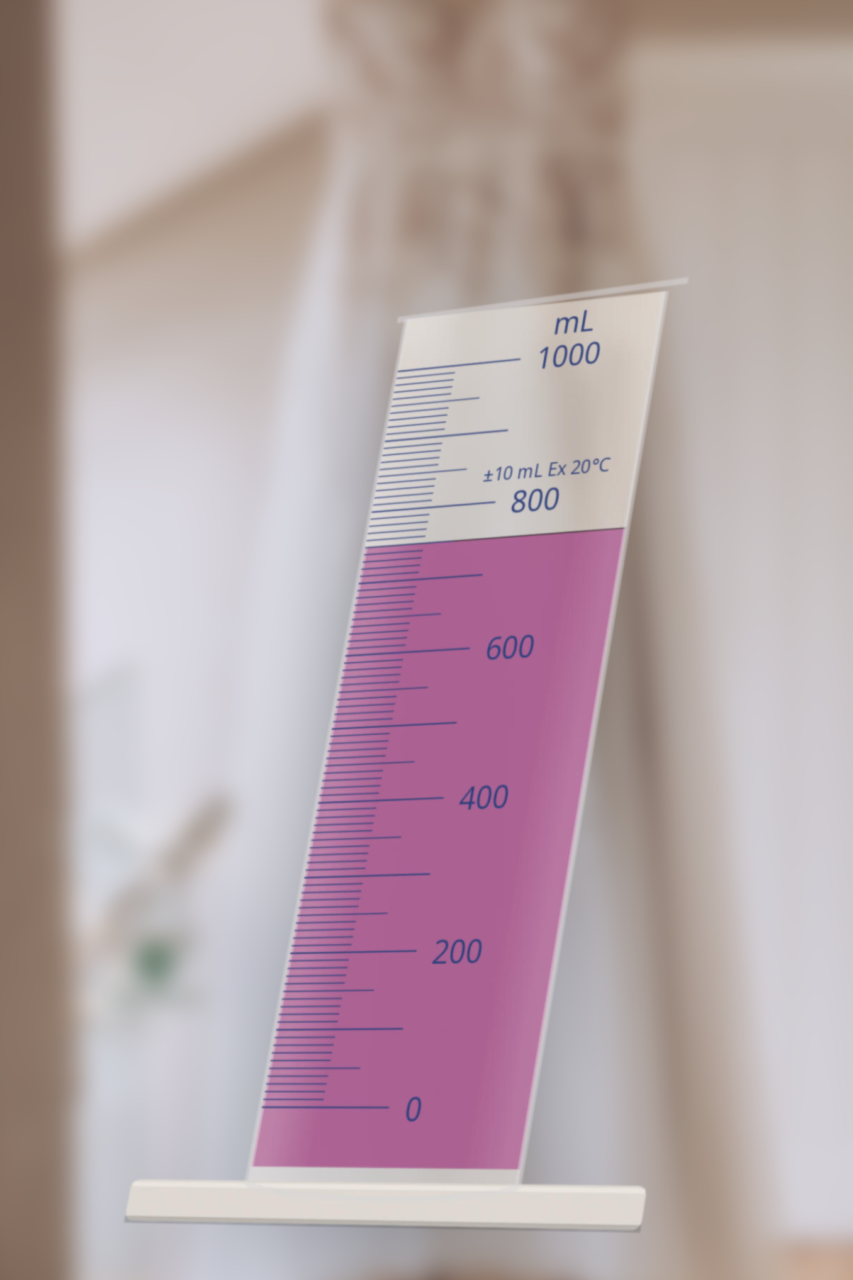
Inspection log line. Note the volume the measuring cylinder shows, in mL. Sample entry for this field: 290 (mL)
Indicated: 750 (mL)
